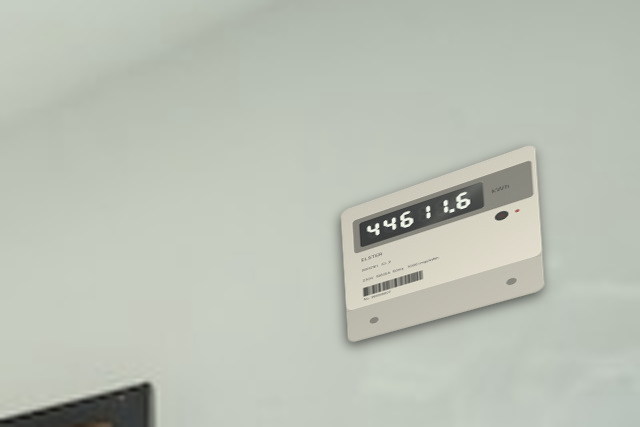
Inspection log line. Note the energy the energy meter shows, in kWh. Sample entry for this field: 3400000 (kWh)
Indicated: 44611.6 (kWh)
